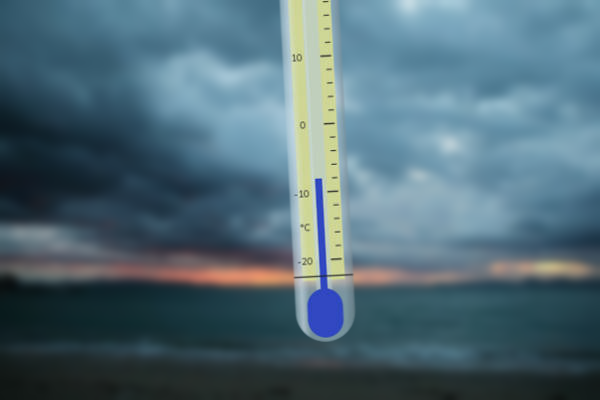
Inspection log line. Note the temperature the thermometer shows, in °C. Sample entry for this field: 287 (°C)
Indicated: -8 (°C)
